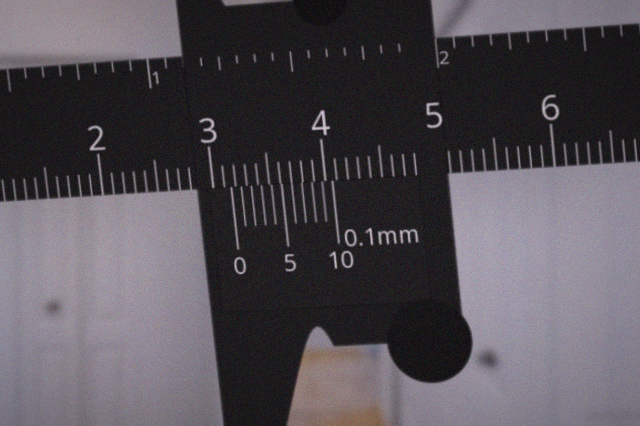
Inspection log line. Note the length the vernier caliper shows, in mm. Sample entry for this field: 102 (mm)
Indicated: 31.6 (mm)
